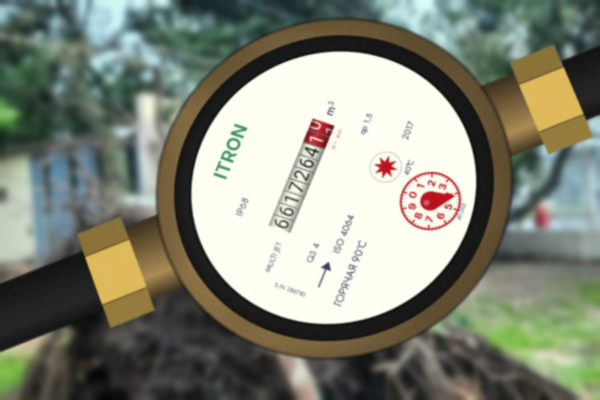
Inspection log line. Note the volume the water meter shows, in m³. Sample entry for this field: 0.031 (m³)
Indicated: 6617264.104 (m³)
